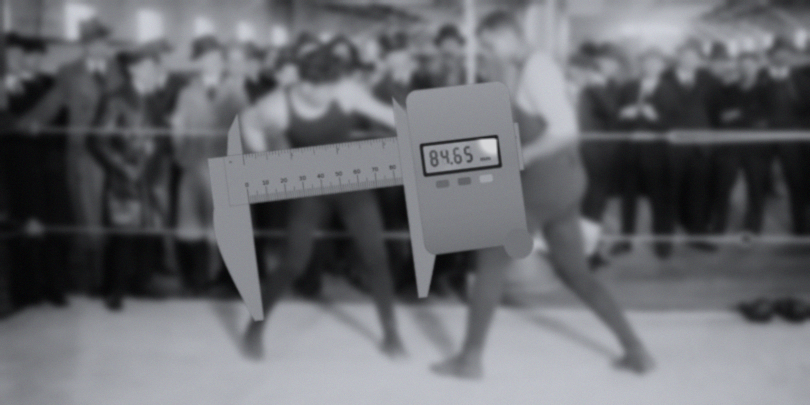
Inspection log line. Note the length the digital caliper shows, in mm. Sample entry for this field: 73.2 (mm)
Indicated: 84.65 (mm)
